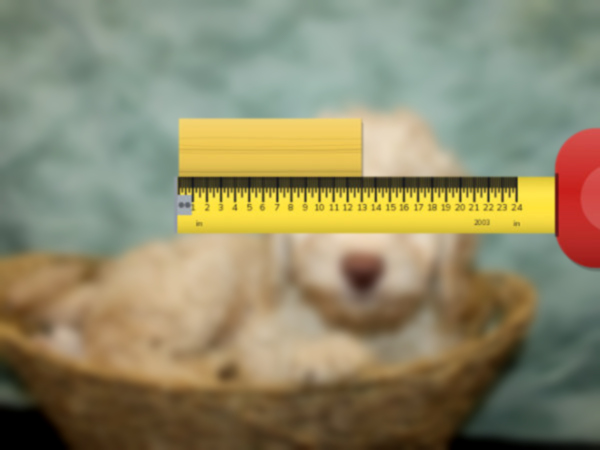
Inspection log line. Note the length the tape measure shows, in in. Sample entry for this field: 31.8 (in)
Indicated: 13 (in)
